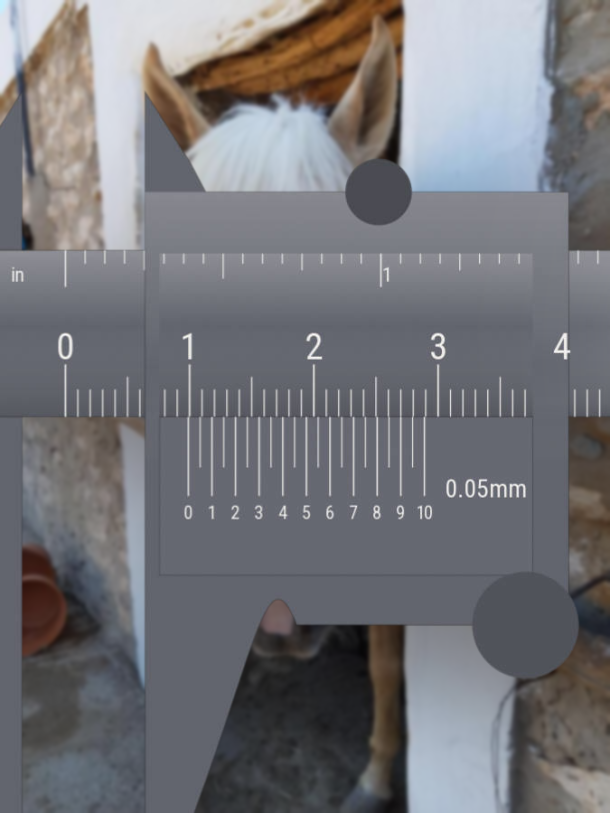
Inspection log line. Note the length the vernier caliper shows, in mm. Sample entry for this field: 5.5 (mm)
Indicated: 9.9 (mm)
